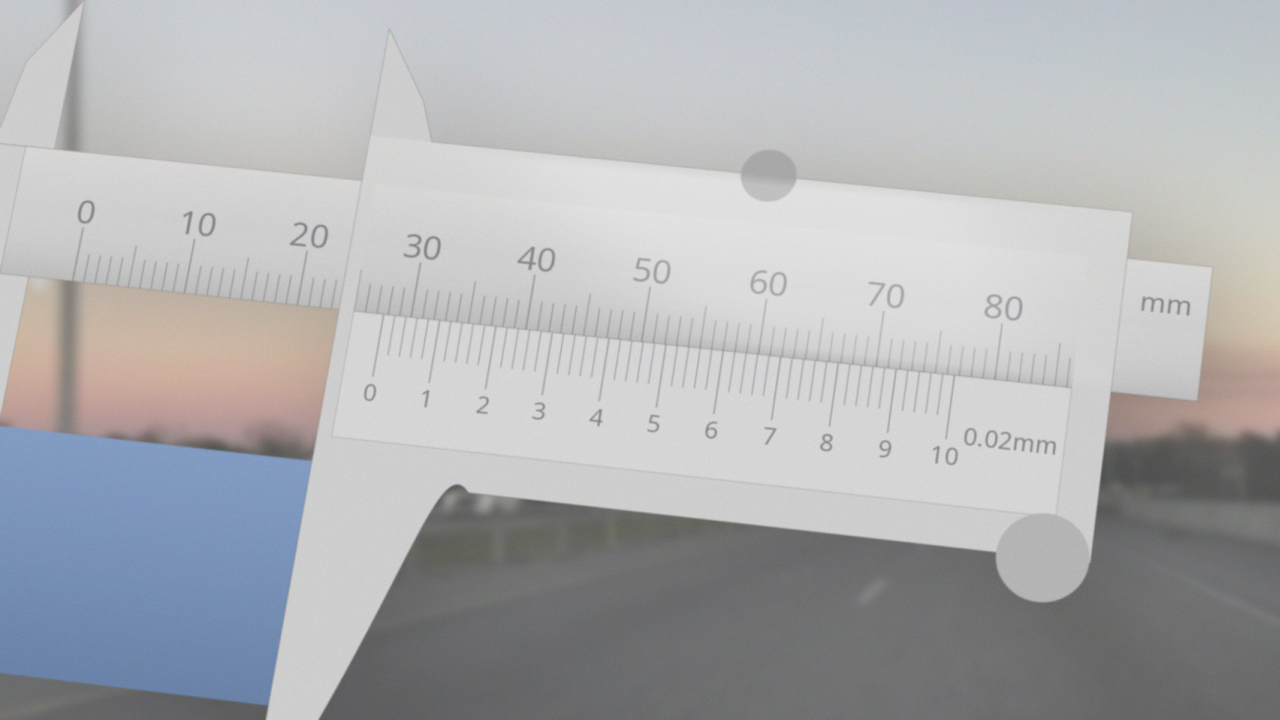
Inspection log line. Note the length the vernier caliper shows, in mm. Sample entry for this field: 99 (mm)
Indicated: 27.6 (mm)
